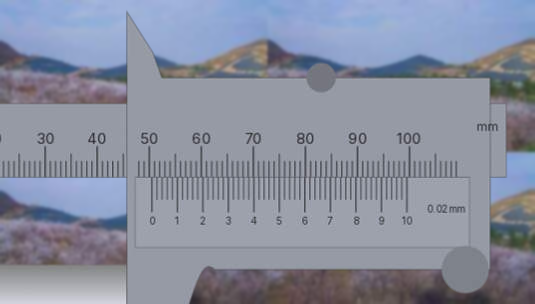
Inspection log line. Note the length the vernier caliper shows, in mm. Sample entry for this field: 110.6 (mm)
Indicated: 50.5 (mm)
